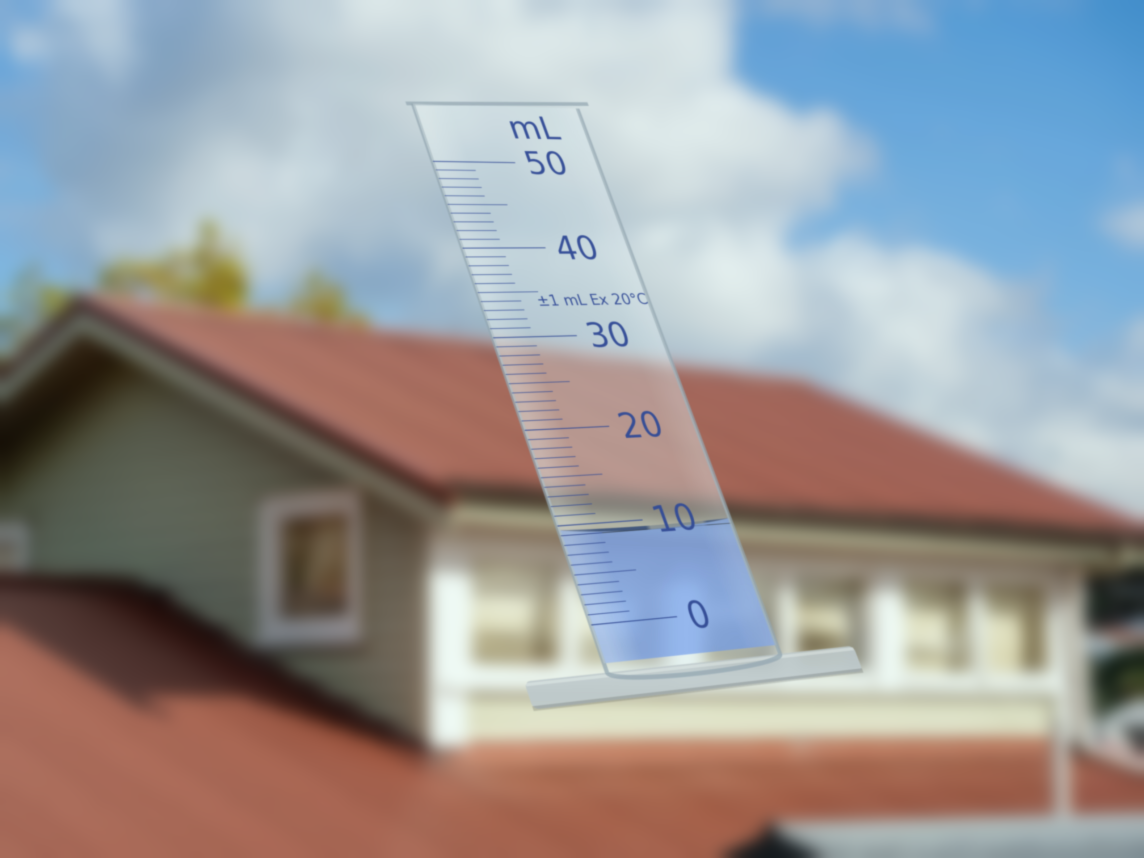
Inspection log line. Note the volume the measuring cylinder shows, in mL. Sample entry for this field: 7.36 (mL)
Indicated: 9 (mL)
